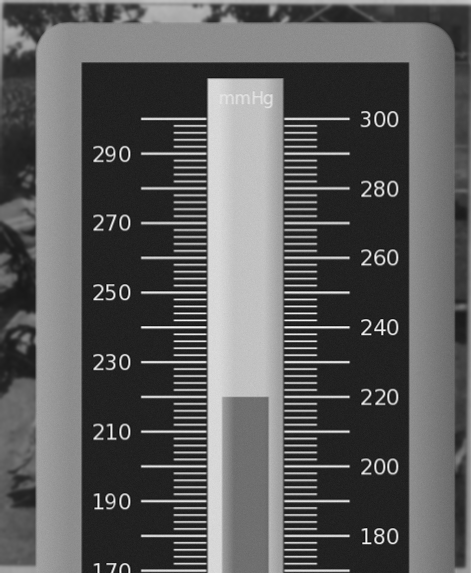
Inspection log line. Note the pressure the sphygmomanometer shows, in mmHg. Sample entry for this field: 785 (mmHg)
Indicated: 220 (mmHg)
